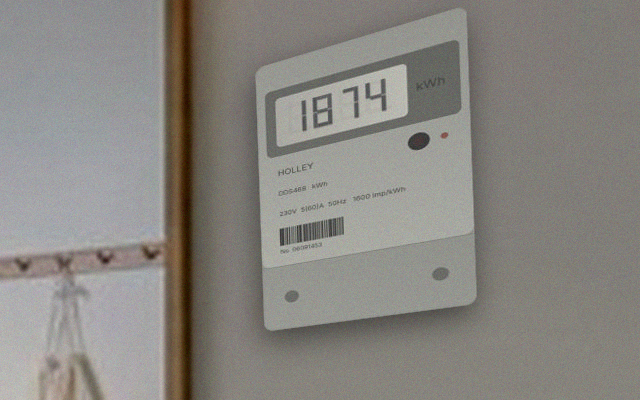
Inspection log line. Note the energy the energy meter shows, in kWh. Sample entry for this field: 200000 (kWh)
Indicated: 1874 (kWh)
